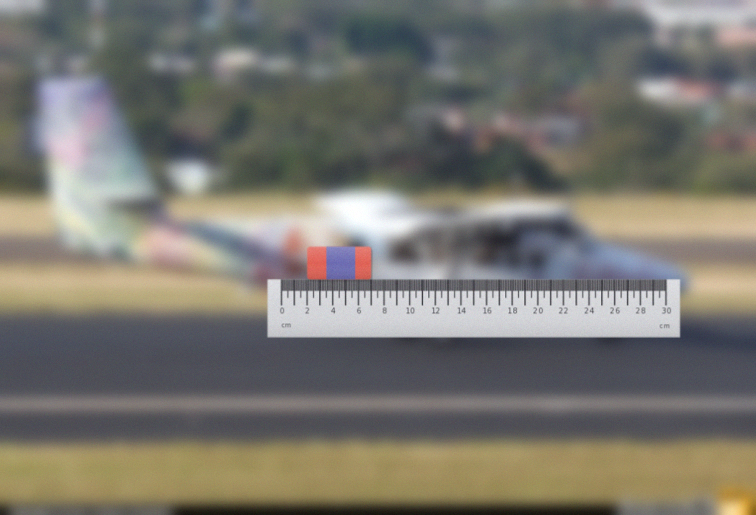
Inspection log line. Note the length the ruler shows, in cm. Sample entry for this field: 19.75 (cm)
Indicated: 5 (cm)
